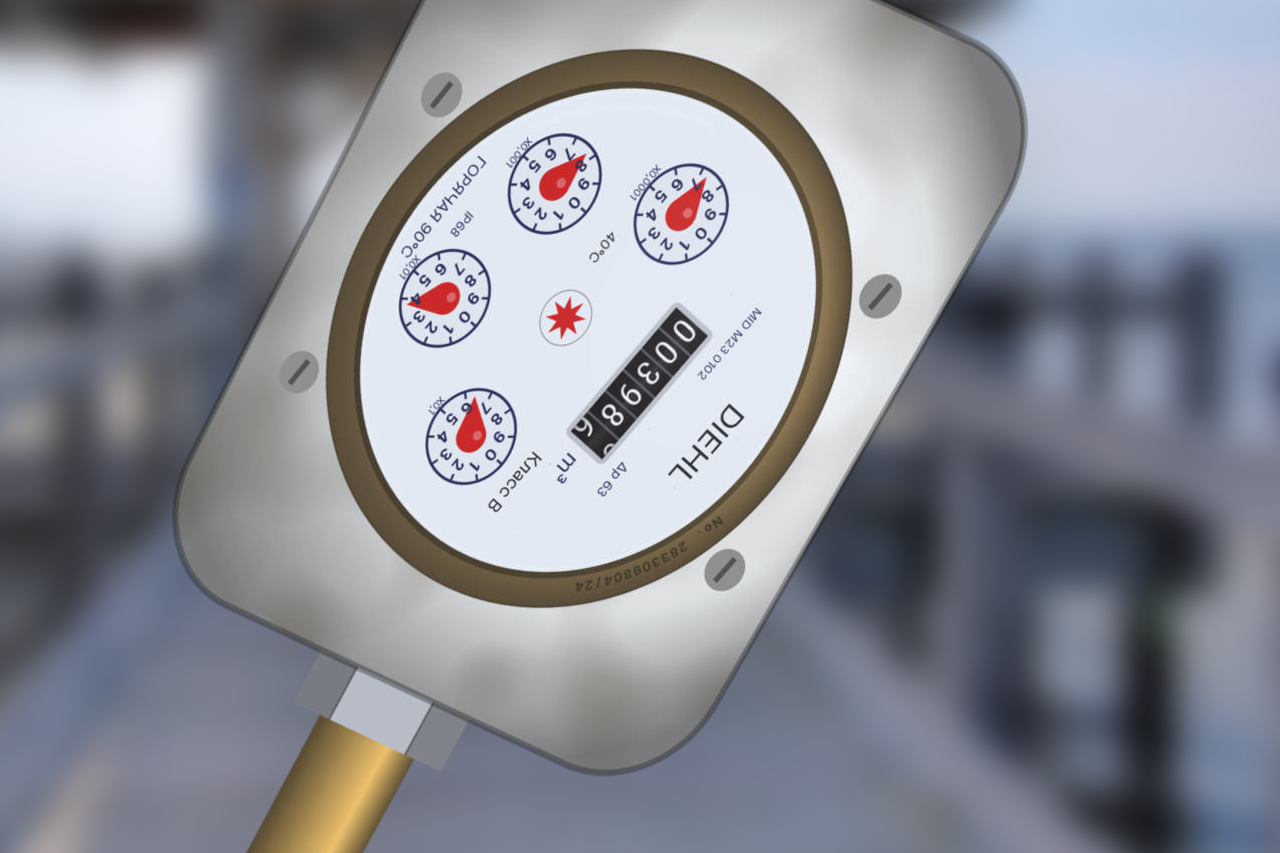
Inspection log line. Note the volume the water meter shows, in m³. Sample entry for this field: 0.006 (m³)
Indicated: 3985.6377 (m³)
